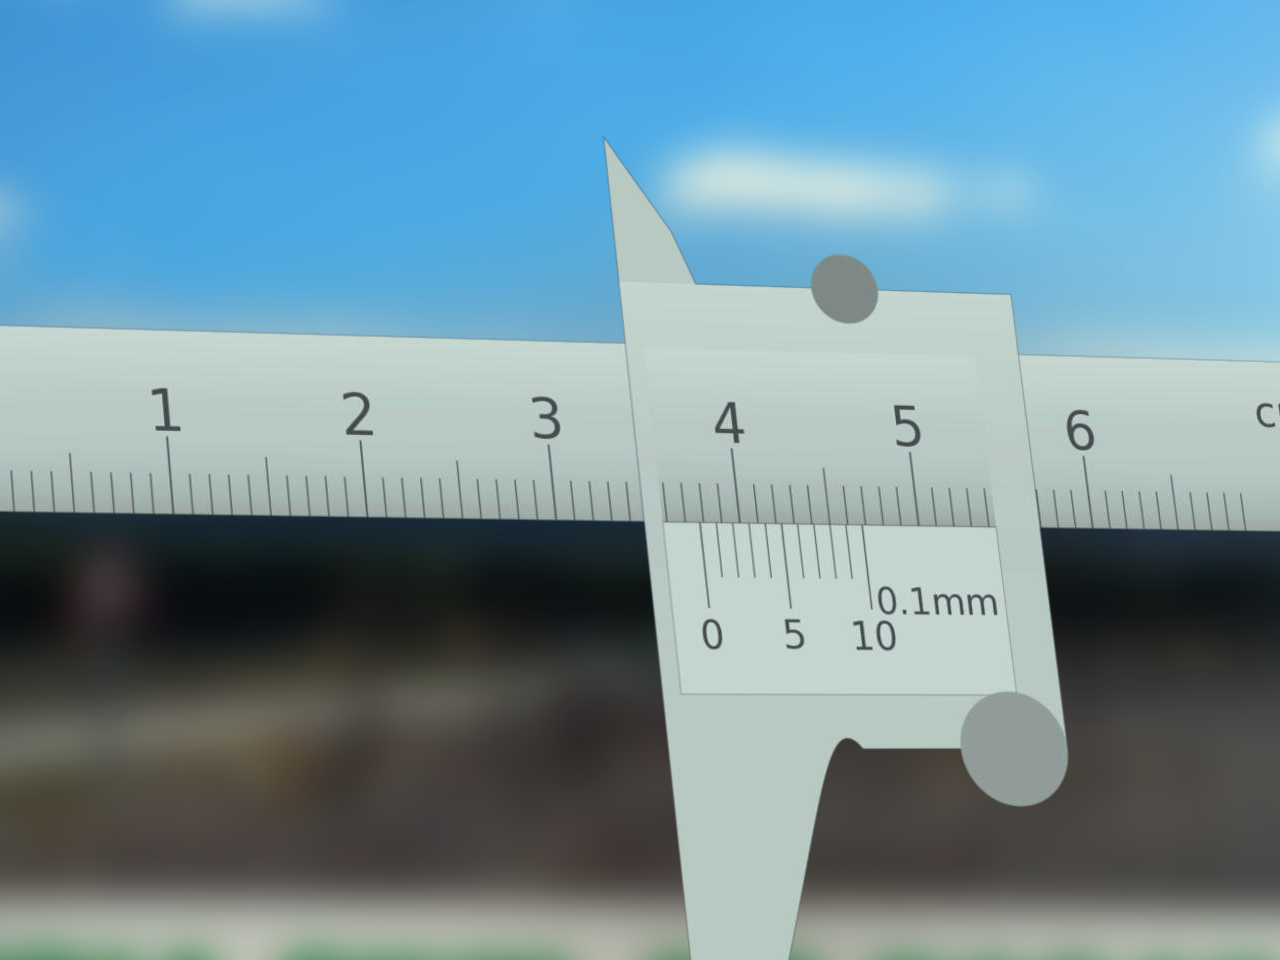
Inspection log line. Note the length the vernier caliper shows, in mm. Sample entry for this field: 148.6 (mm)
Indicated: 37.8 (mm)
